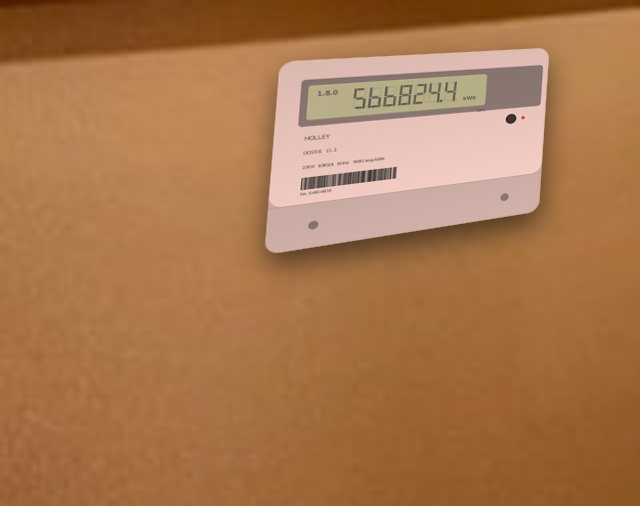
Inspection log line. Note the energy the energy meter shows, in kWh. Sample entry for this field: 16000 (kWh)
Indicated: 566824.4 (kWh)
